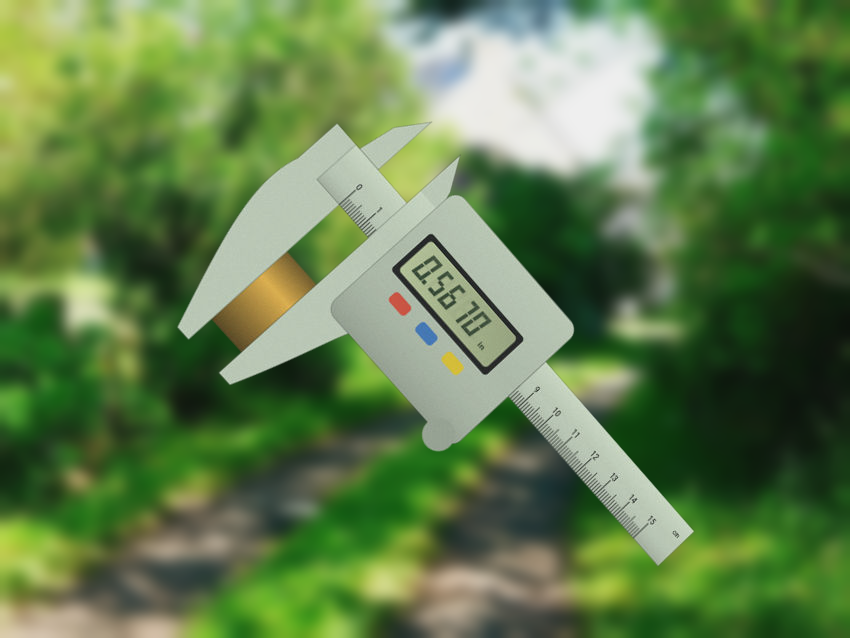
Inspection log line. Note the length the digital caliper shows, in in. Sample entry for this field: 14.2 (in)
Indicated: 0.5670 (in)
